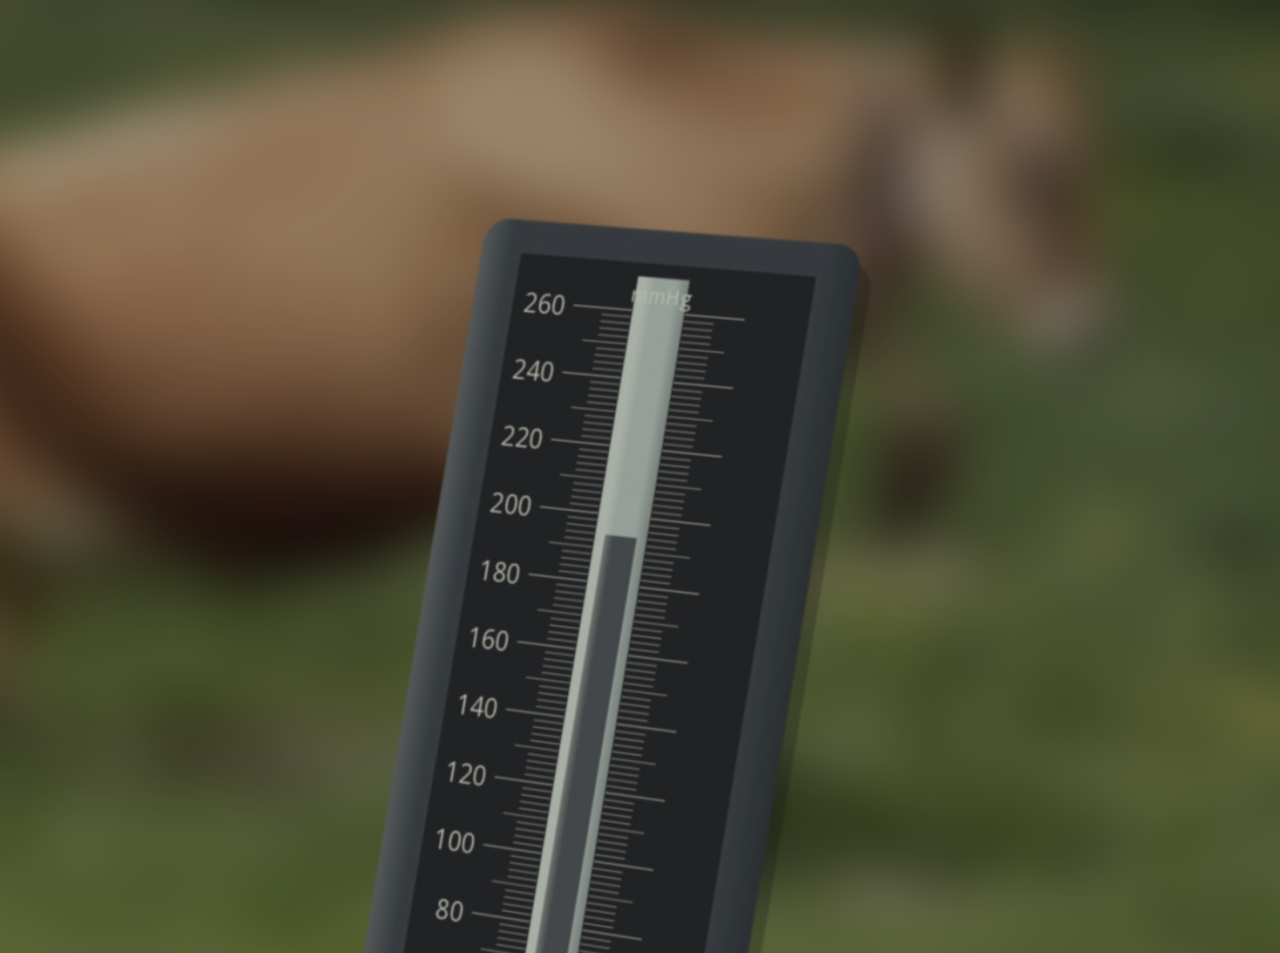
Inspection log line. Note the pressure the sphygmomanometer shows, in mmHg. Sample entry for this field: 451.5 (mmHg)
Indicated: 194 (mmHg)
